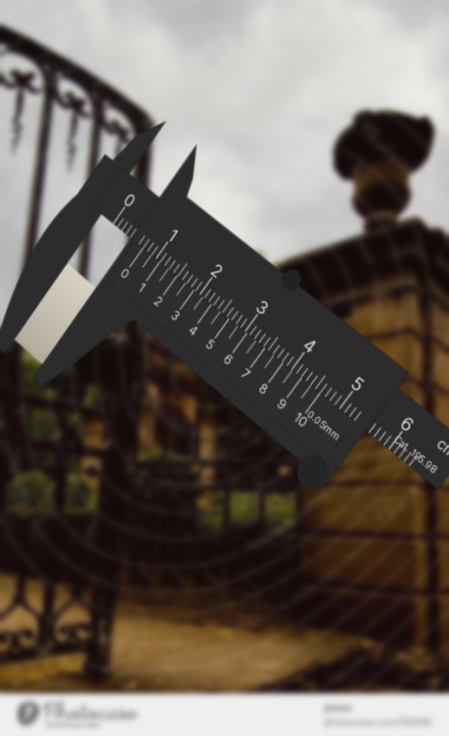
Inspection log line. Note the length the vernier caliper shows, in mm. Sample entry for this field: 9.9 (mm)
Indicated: 7.0 (mm)
